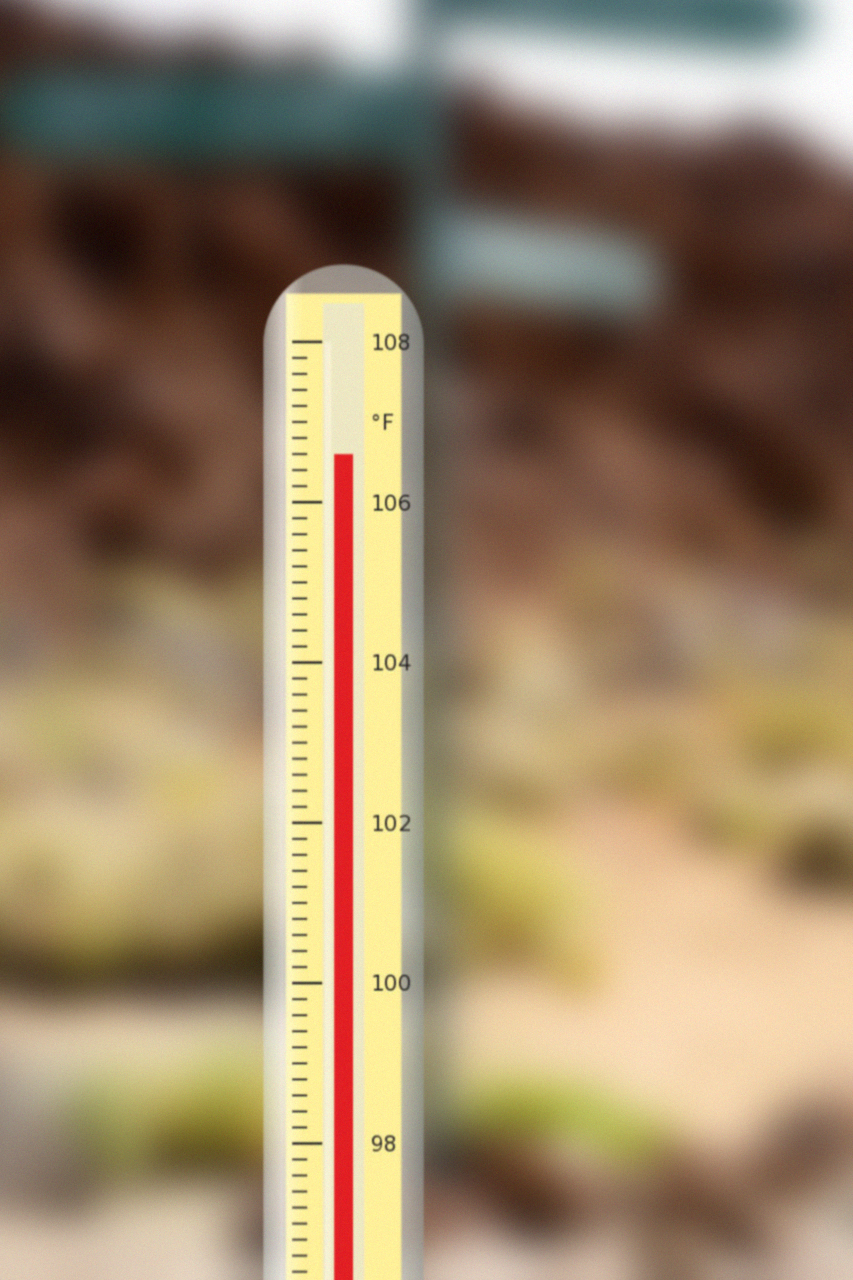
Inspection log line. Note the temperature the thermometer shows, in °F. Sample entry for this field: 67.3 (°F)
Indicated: 106.6 (°F)
